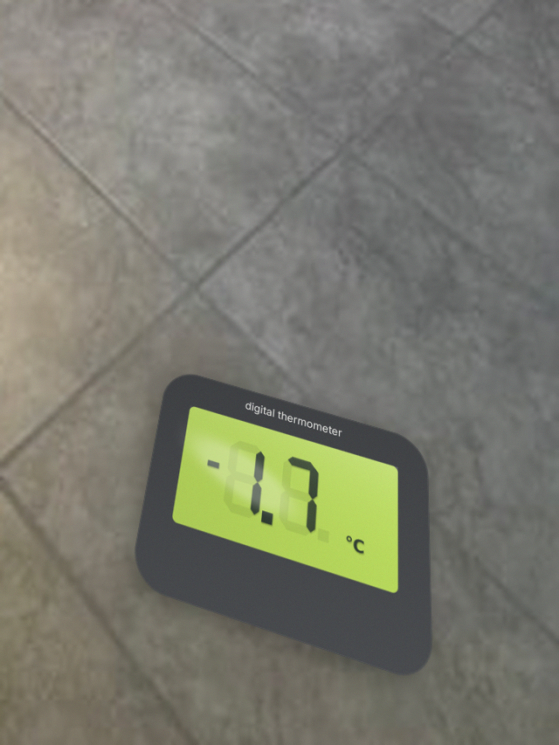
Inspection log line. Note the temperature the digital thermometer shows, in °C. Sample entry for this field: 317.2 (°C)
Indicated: -1.7 (°C)
